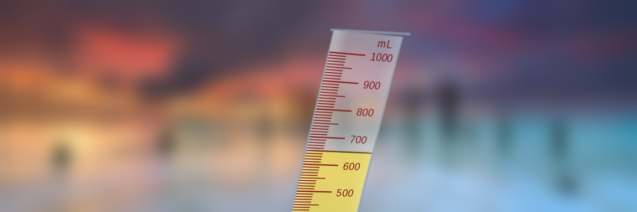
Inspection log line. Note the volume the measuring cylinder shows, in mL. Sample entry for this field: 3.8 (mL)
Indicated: 650 (mL)
